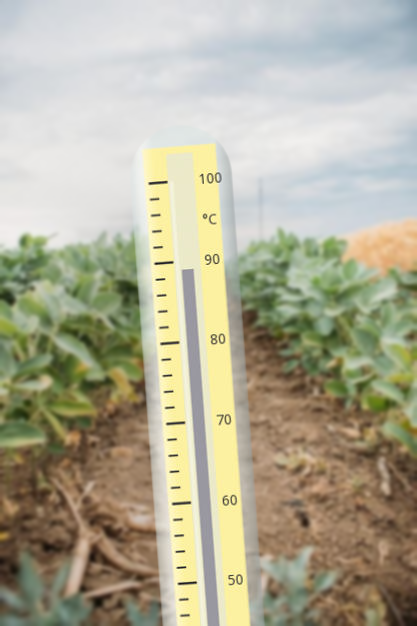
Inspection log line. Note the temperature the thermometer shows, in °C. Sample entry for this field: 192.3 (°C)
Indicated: 89 (°C)
